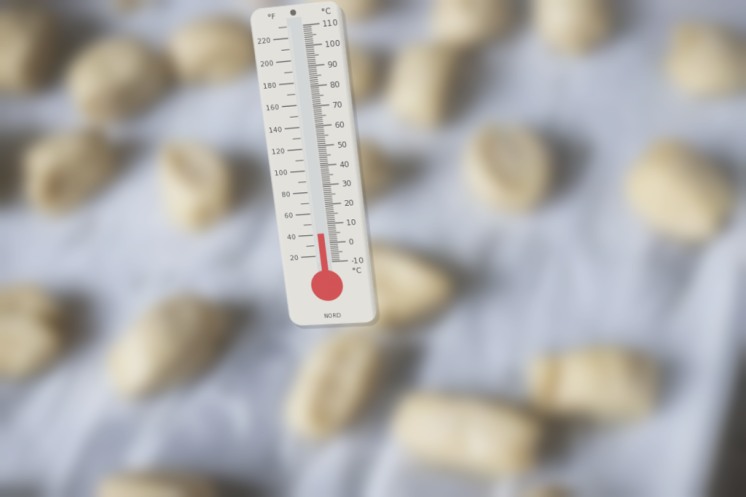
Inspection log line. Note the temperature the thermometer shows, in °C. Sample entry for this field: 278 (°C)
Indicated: 5 (°C)
